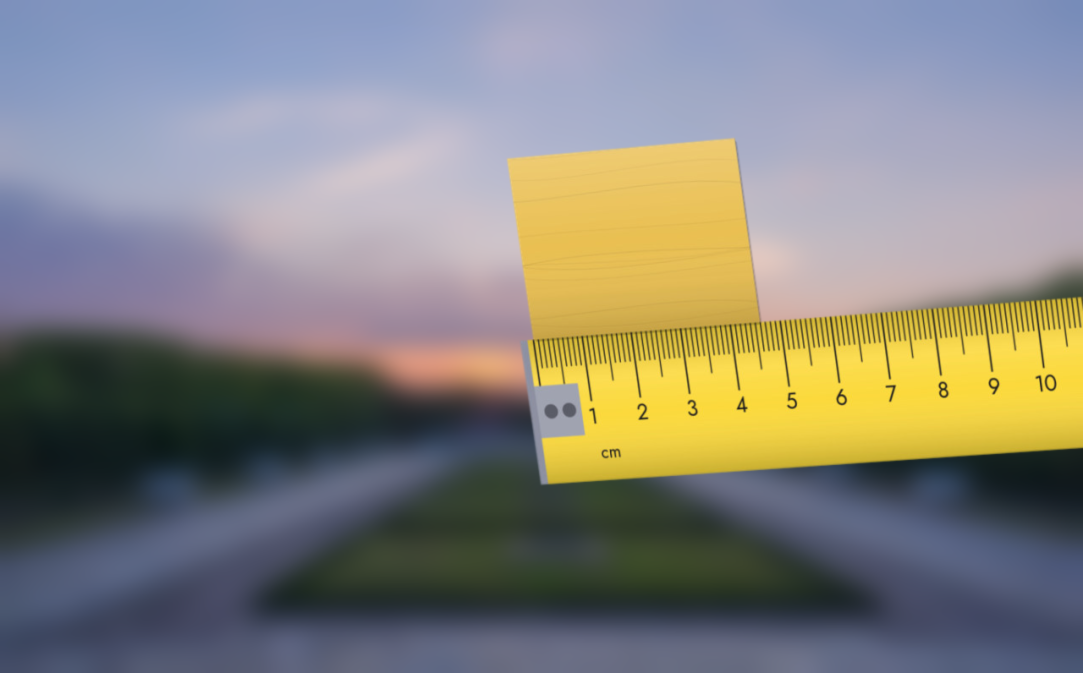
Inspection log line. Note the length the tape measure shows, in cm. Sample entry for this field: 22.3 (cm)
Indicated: 4.6 (cm)
